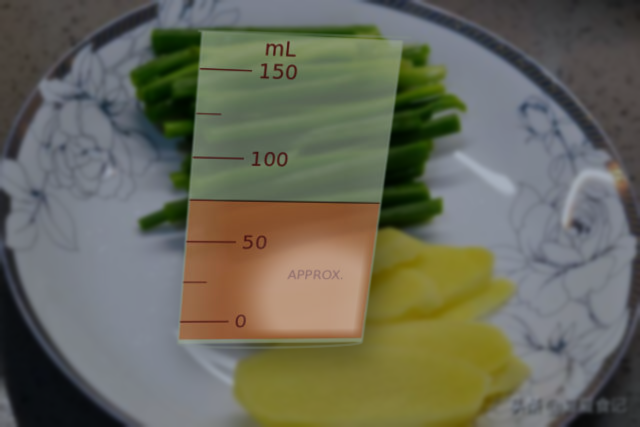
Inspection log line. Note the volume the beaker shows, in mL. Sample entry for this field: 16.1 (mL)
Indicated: 75 (mL)
